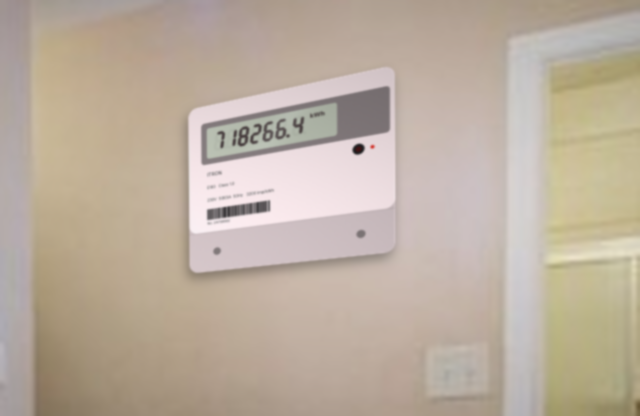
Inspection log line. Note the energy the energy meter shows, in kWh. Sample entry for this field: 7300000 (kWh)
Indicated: 718266.4 (kWh)
